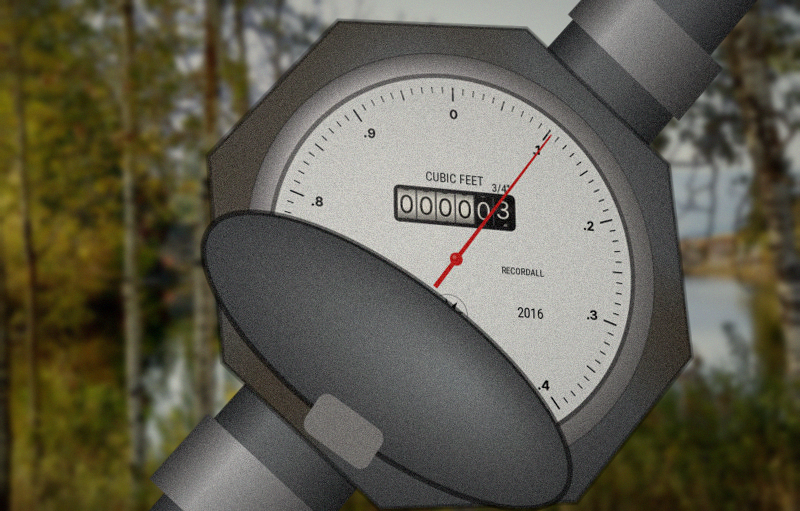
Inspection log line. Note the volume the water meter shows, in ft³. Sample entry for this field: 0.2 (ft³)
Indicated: 3.10 (ft³)
